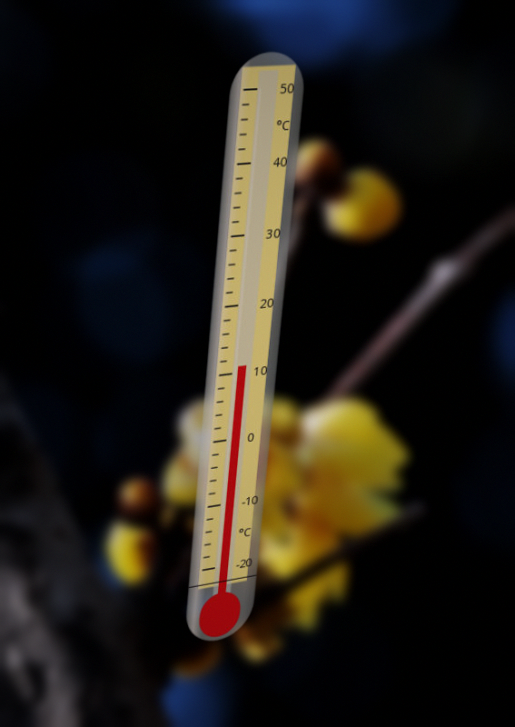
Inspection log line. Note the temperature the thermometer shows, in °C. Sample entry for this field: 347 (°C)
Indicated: 11 (°C)
